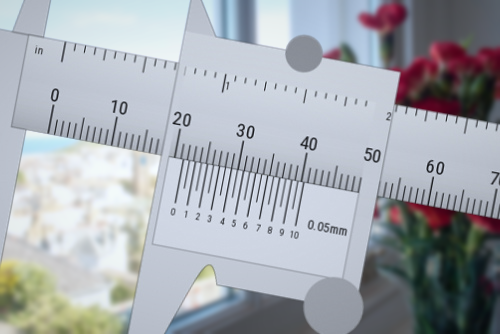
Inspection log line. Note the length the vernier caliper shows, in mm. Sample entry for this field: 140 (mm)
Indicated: 21.4 (mm)
